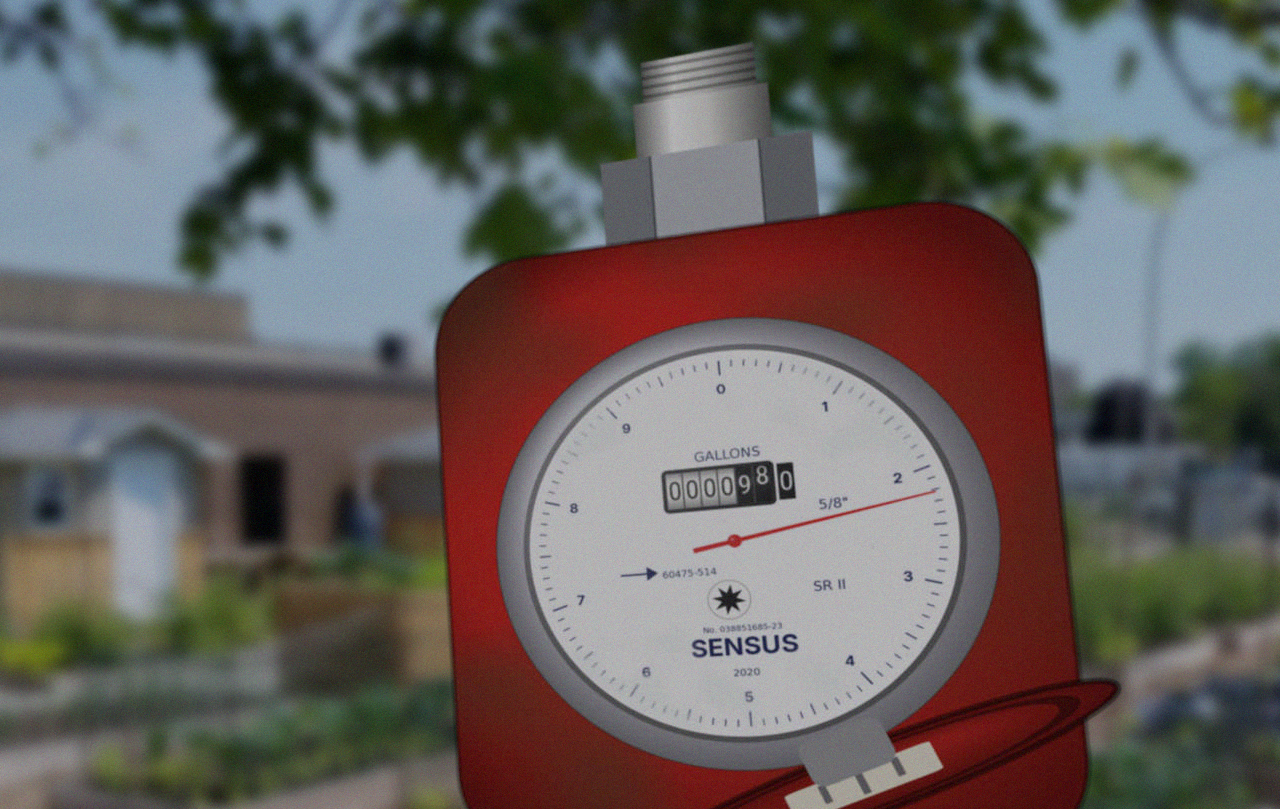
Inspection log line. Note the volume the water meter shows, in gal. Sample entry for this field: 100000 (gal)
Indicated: 982.2 (gal)
